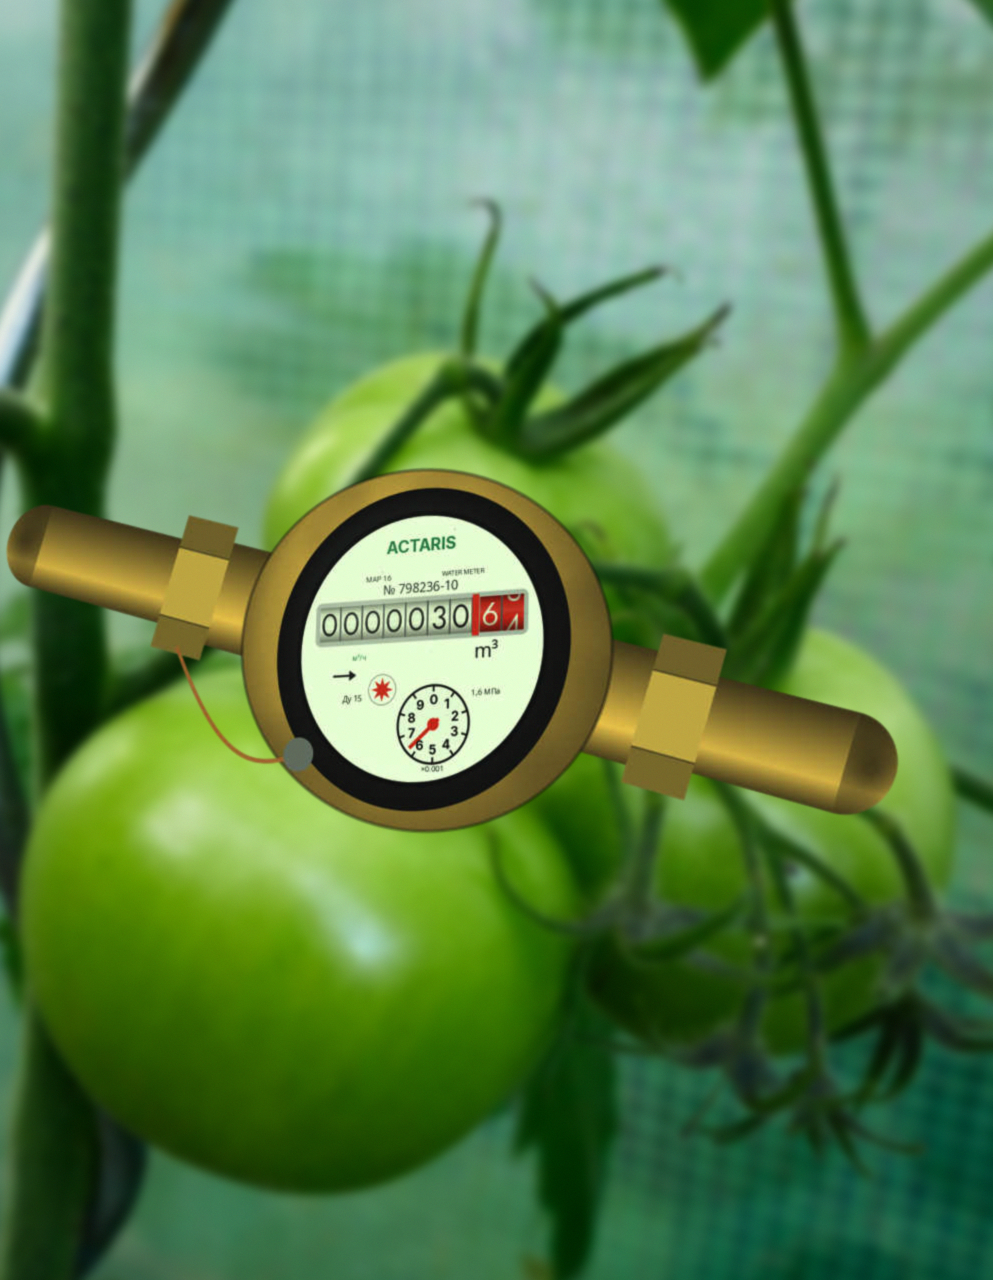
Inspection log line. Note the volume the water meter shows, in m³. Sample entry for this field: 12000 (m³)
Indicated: 30.636 (m³)
